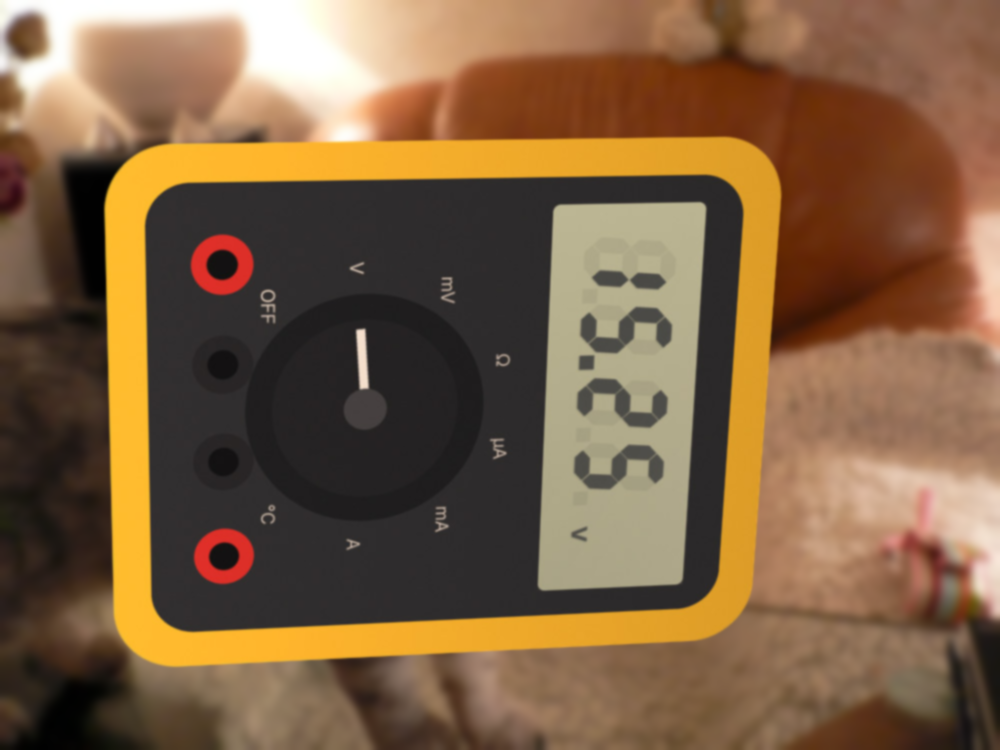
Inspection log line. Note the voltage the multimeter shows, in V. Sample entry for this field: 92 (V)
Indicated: 15.25 (V)
